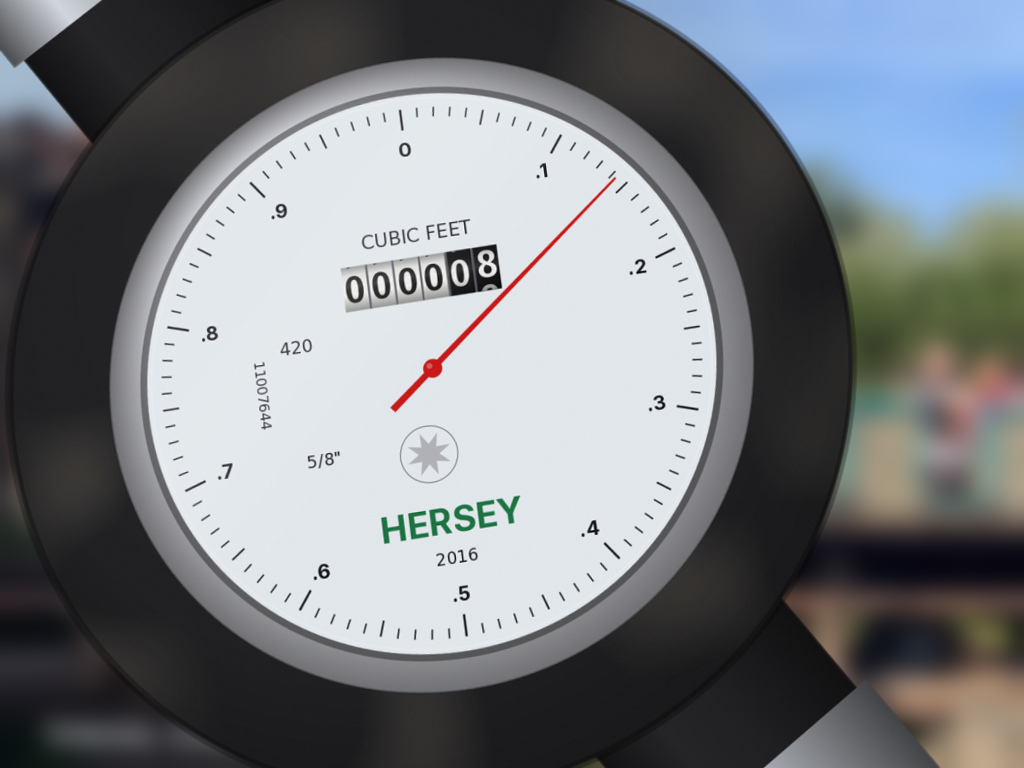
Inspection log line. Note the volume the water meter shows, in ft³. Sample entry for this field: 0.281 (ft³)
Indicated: 8.14 (ft³)
